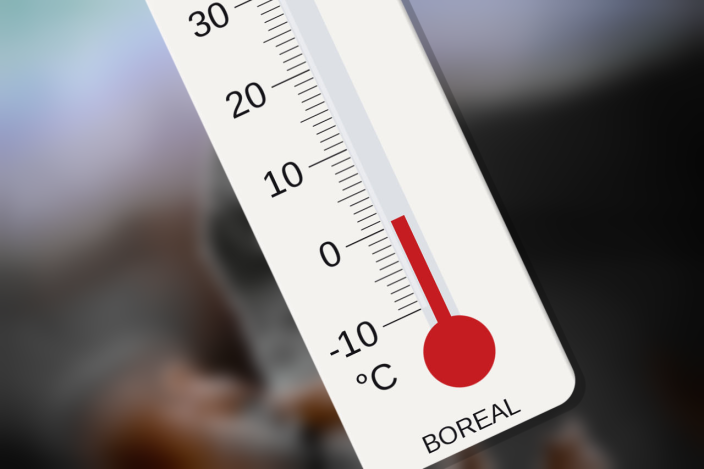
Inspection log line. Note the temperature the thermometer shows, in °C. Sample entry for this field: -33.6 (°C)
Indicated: 0.5 (°C)
